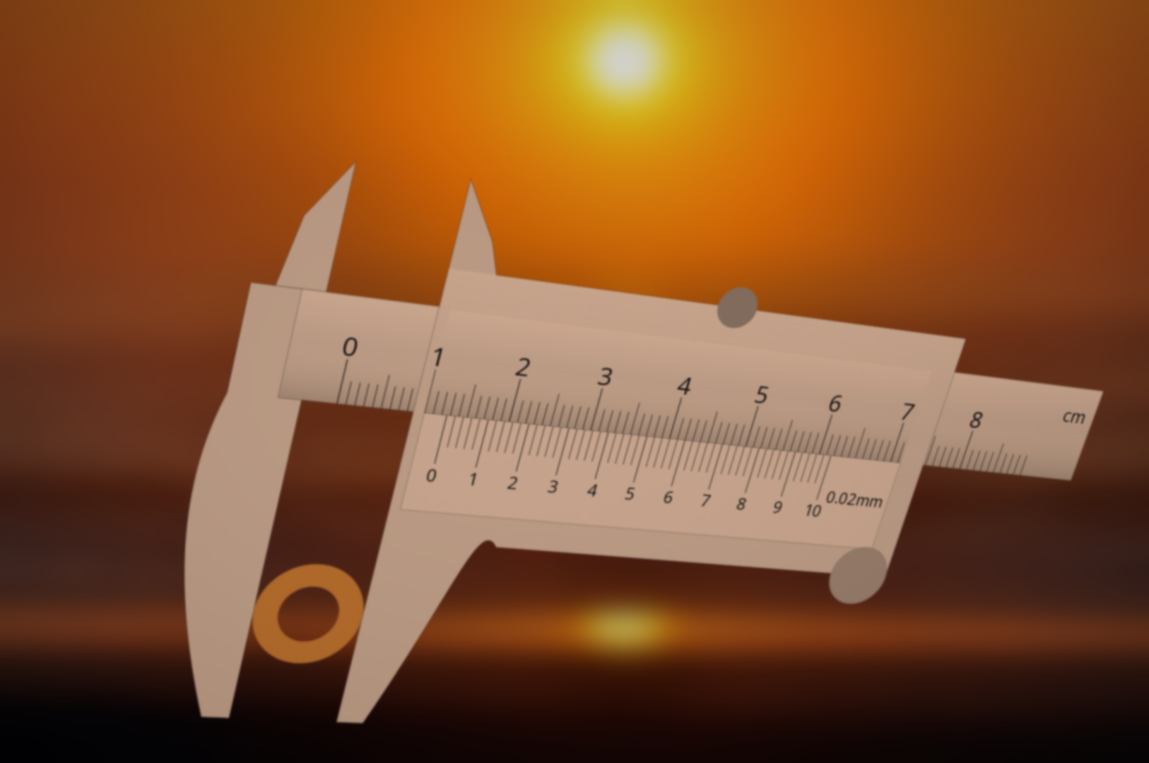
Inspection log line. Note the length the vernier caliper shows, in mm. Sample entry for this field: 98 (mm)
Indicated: 12.6 (mm)
